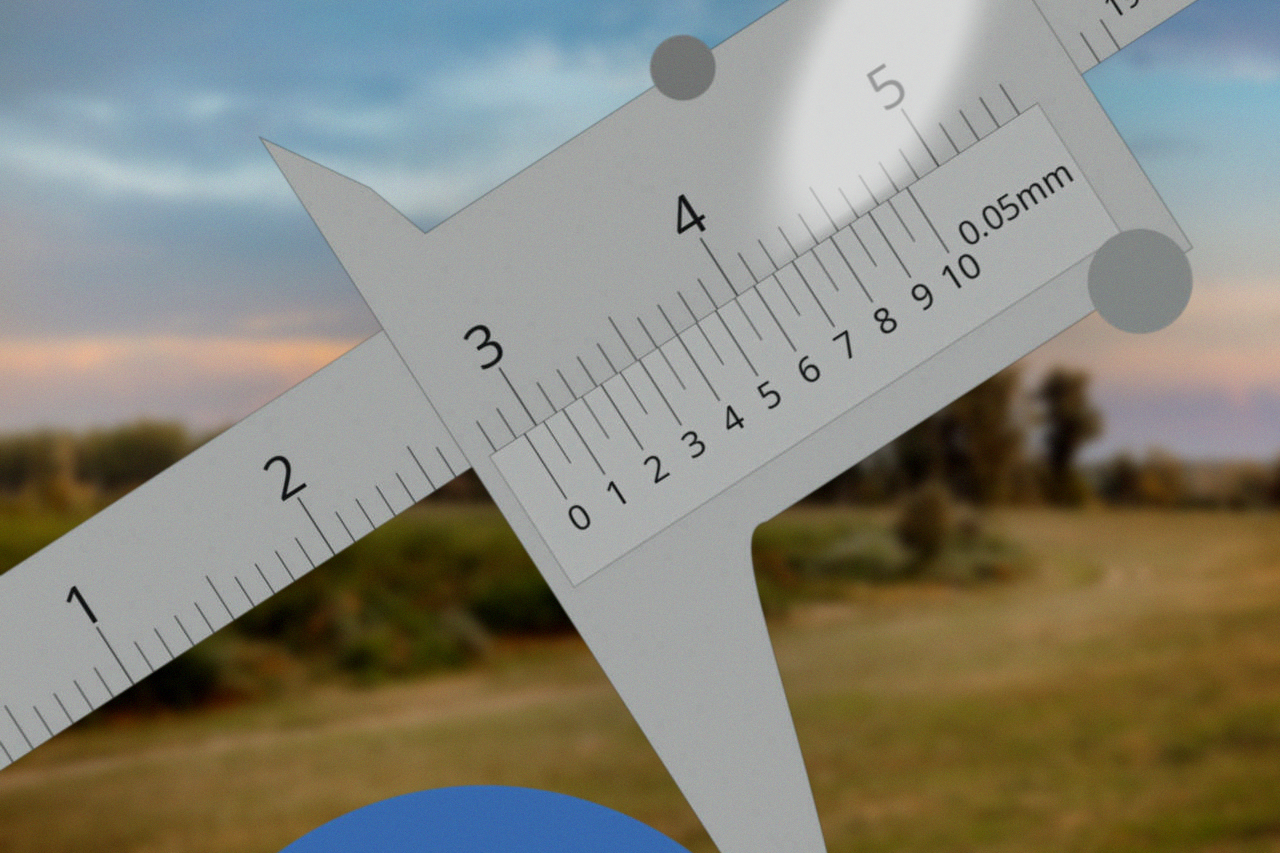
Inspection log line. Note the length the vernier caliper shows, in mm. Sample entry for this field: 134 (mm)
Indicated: 29.4 (mm)
